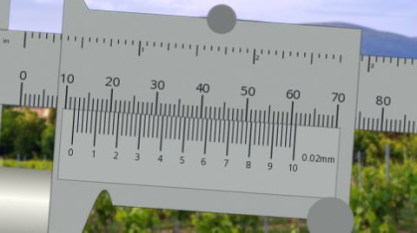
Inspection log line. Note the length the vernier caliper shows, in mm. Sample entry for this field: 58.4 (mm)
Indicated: 12.0 (mm)
